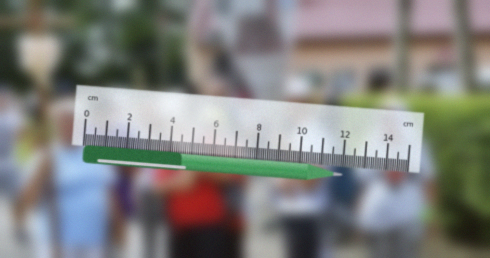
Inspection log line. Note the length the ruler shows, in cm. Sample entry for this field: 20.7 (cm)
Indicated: 12 (cm)
